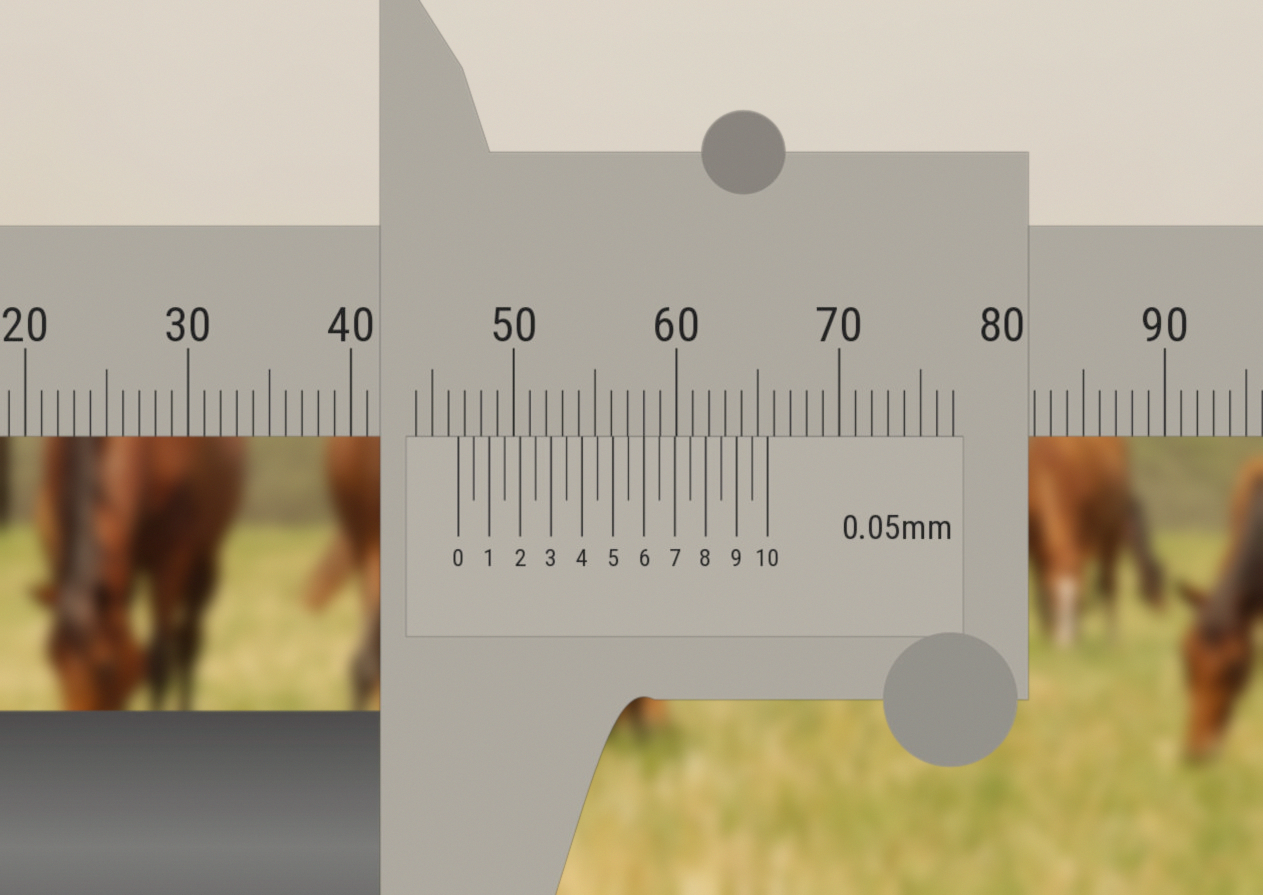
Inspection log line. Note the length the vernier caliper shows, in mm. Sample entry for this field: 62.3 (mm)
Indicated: 46.6 (mm)
